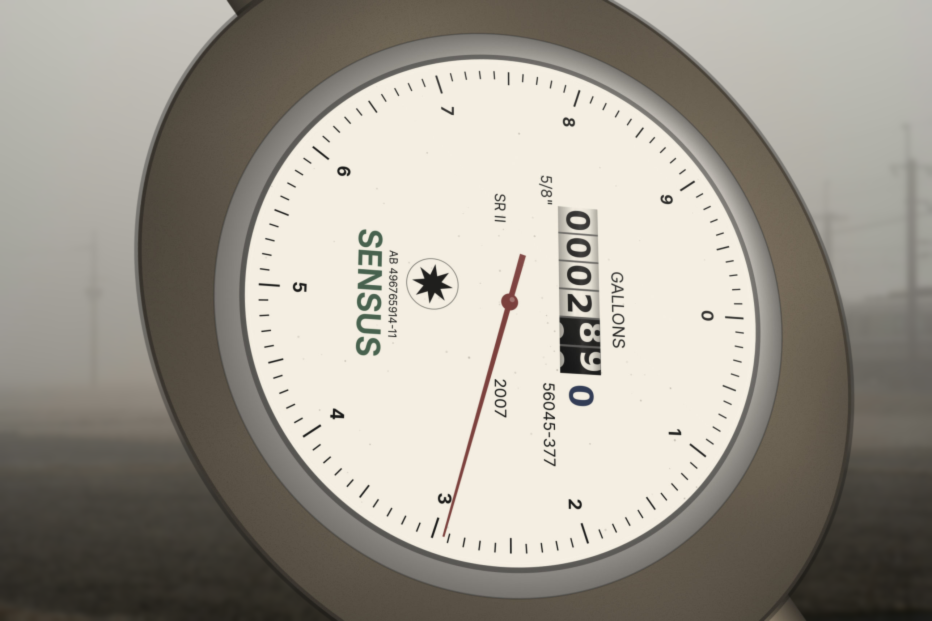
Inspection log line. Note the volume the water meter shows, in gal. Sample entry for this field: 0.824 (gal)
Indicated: 2892.9 (gal)
